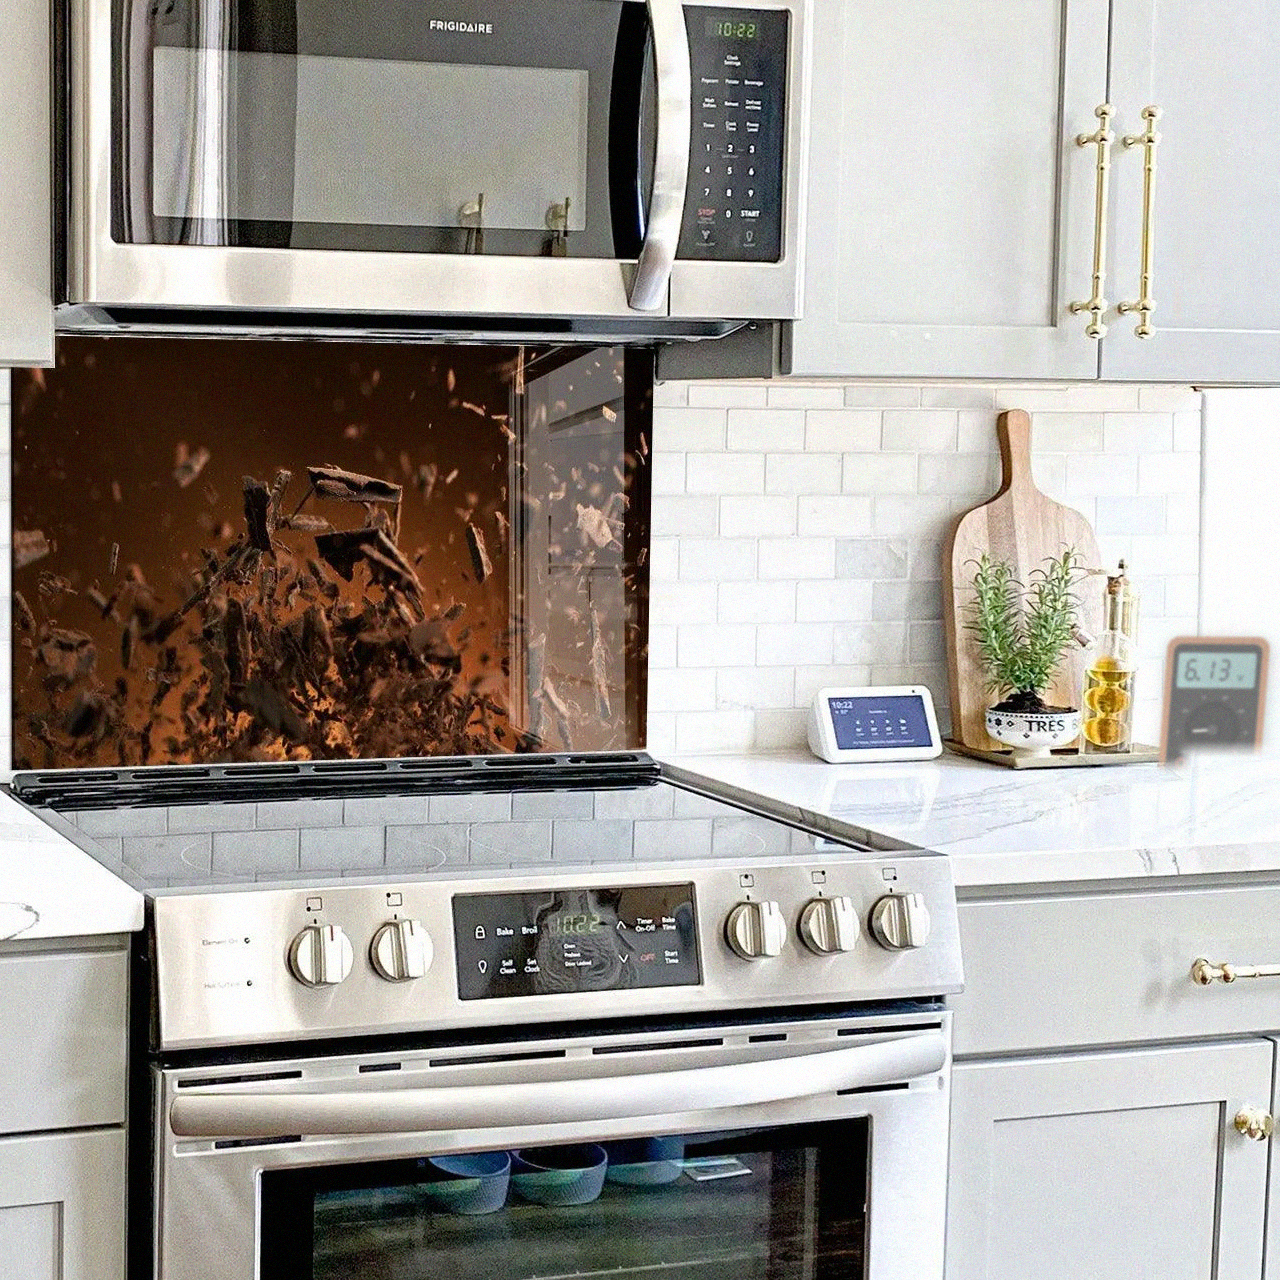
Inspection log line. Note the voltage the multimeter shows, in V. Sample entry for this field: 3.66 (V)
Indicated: 6.13 (V)
